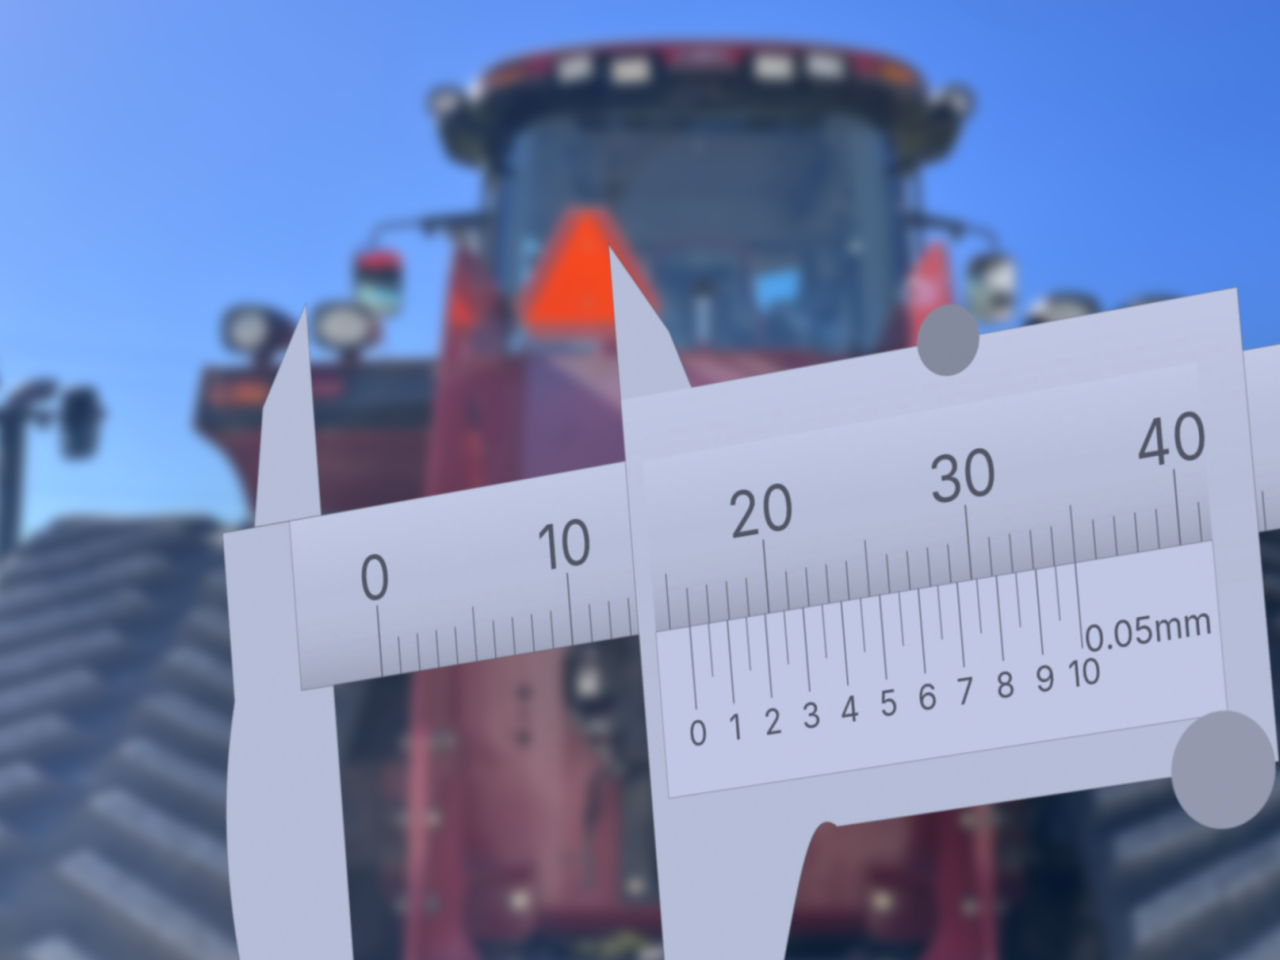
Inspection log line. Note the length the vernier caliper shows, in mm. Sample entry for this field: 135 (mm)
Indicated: 16.0 (mm)
